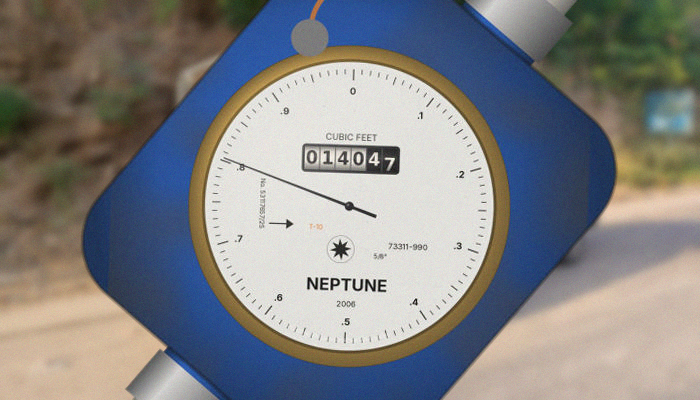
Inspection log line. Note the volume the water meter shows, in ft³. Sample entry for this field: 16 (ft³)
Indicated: 14046.80 (ft³)
